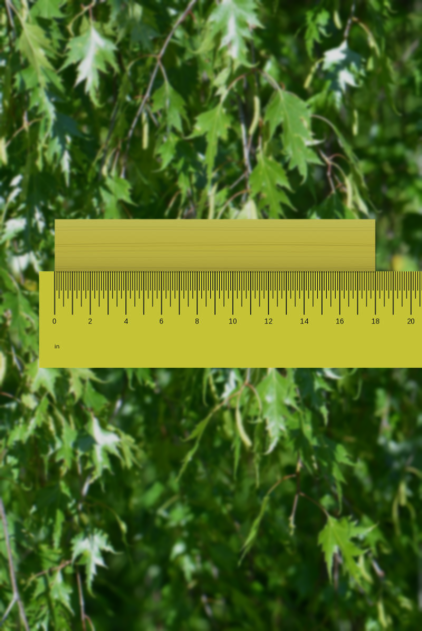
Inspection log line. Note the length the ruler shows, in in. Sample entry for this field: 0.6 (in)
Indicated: 18 (in)
